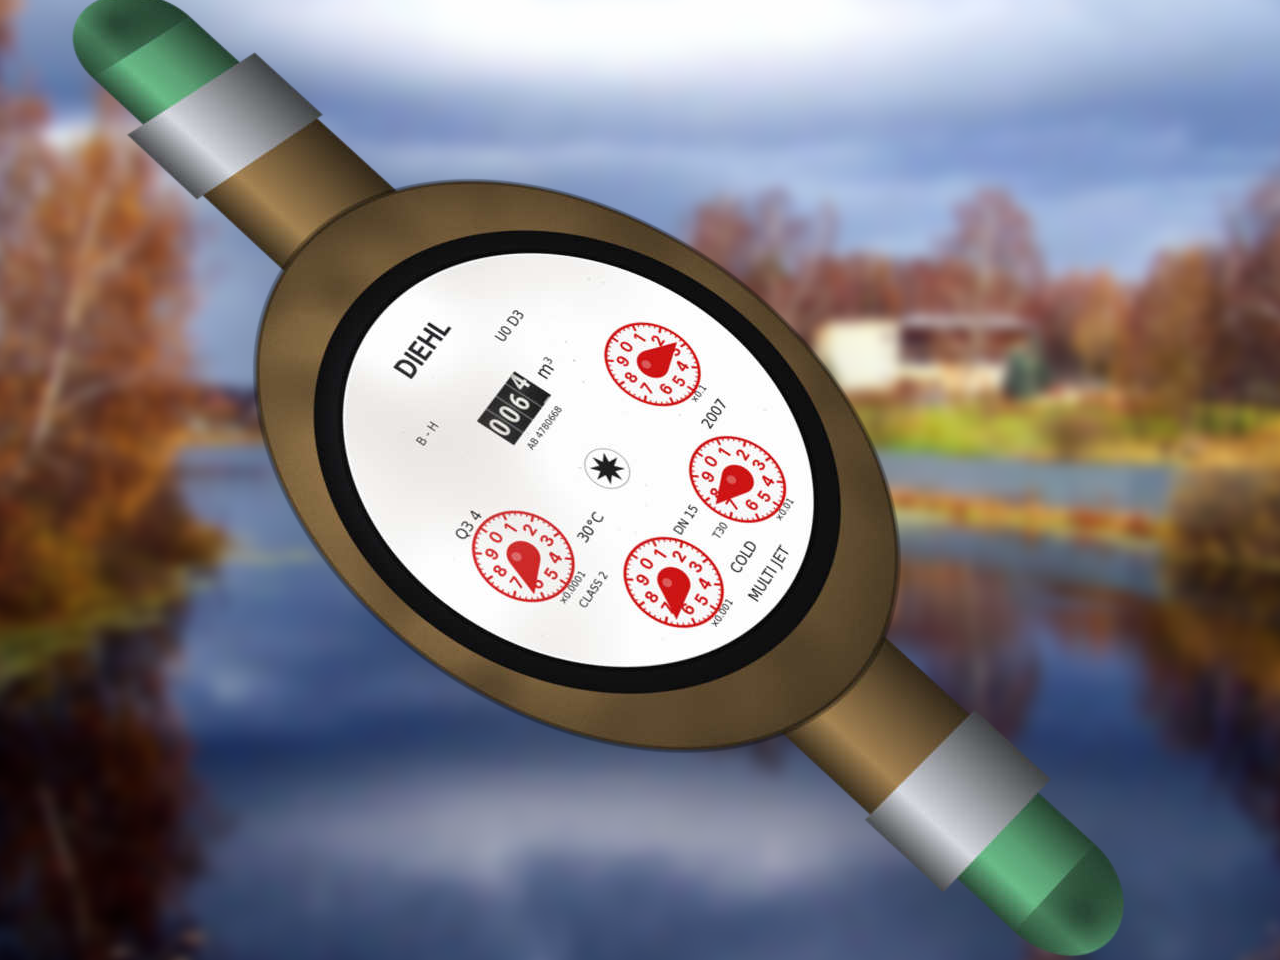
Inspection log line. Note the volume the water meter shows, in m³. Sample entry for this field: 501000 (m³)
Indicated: 64.2766 (m³)
